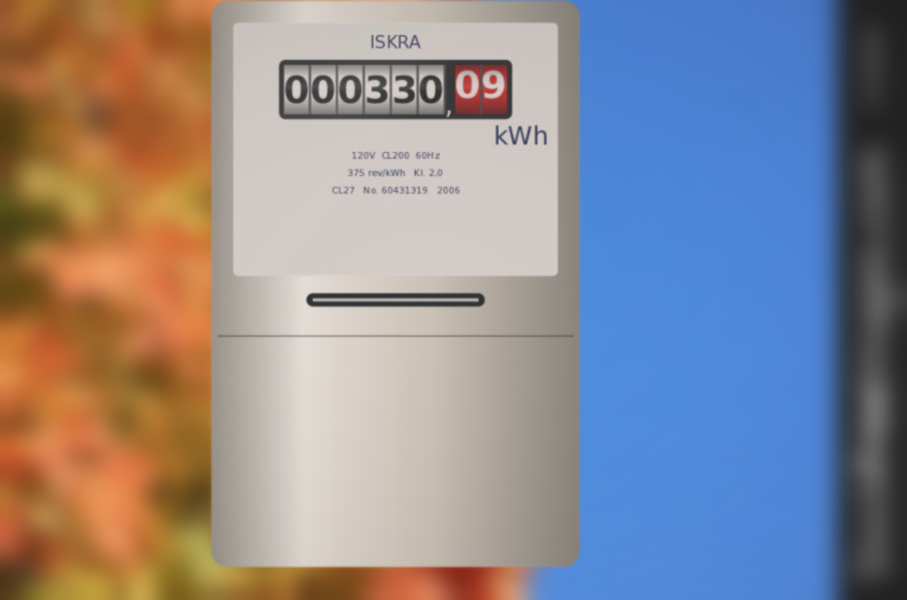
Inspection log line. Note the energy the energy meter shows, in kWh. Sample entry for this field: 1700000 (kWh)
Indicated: 330.09 (kWh)
